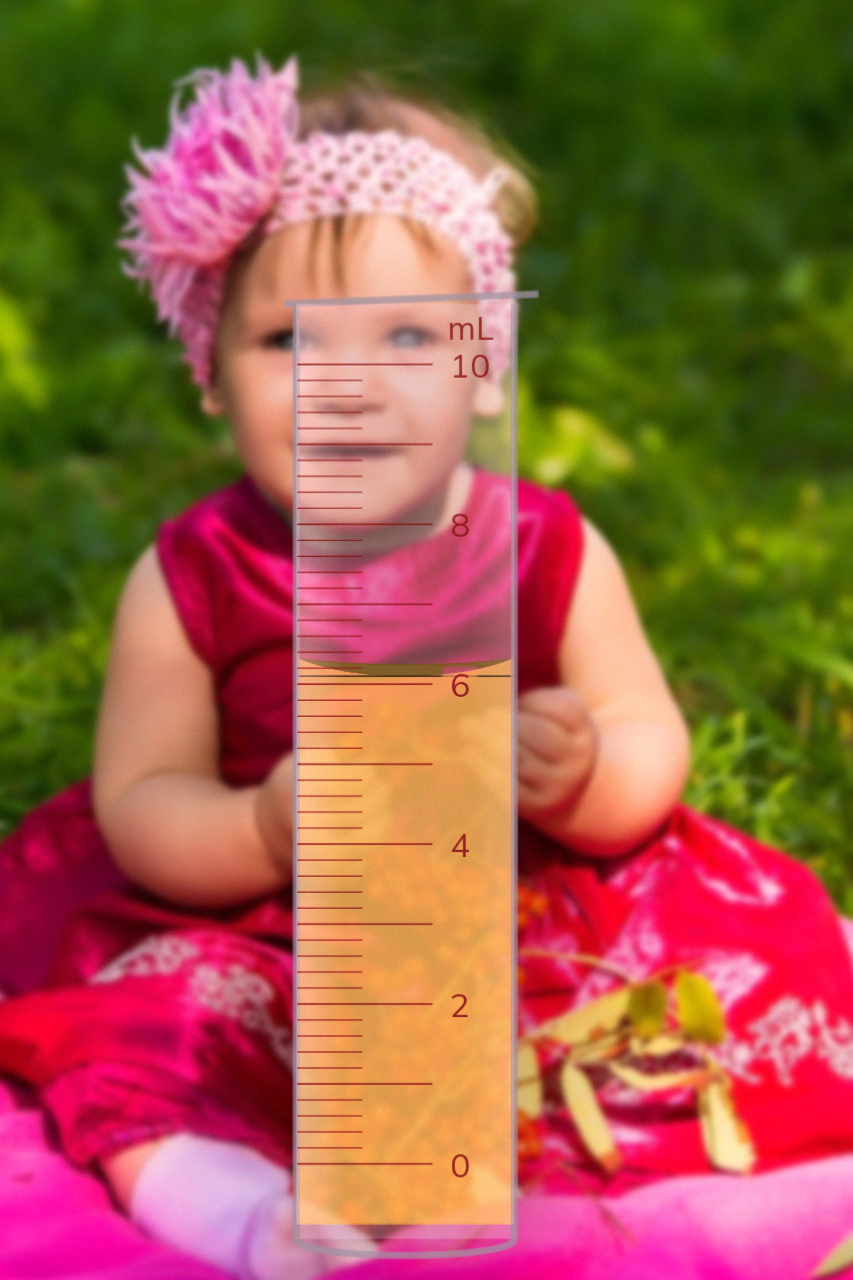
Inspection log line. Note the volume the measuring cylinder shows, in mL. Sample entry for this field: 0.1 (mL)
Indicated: 6.1 (mL)
